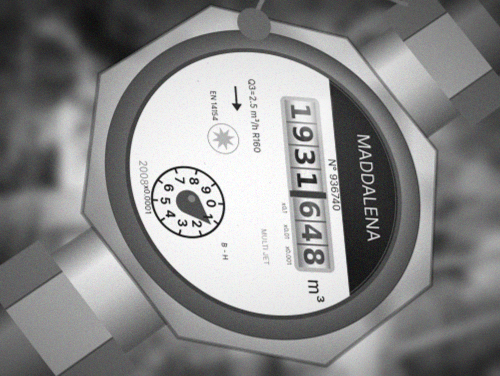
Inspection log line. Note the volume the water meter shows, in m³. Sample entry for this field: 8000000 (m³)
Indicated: 1931.6481 (m³)
